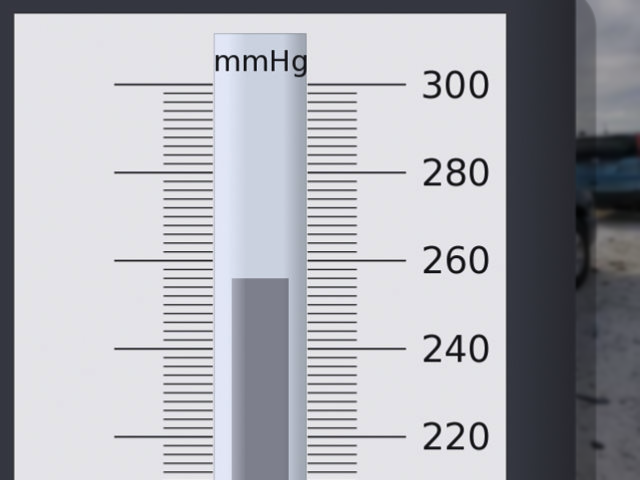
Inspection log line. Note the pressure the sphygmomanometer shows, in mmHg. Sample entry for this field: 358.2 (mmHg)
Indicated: 256 (mmHg)
